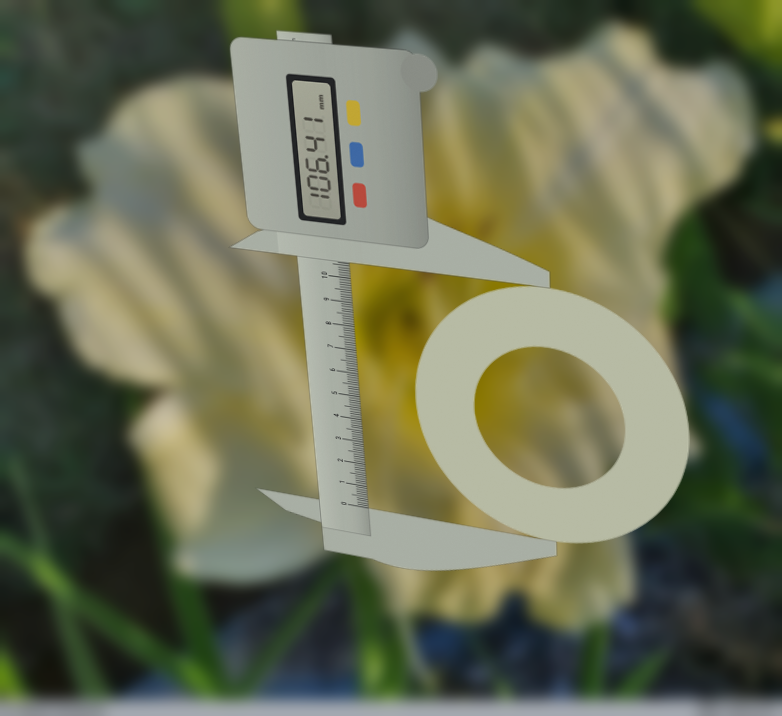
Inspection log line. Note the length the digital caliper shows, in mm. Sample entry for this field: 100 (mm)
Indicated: 106.41 (mm)
